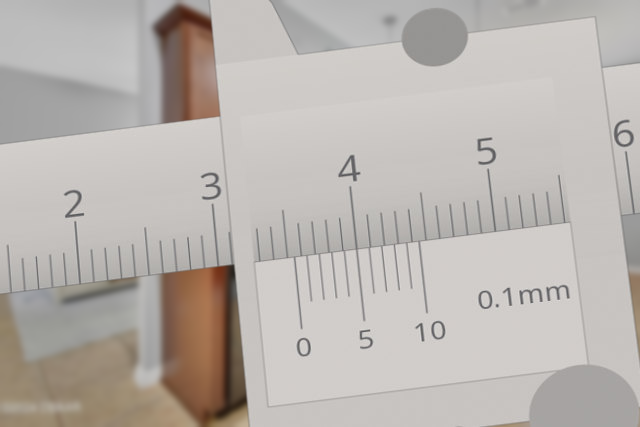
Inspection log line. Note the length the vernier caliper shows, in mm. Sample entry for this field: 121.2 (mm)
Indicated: 35.5 (mm)
